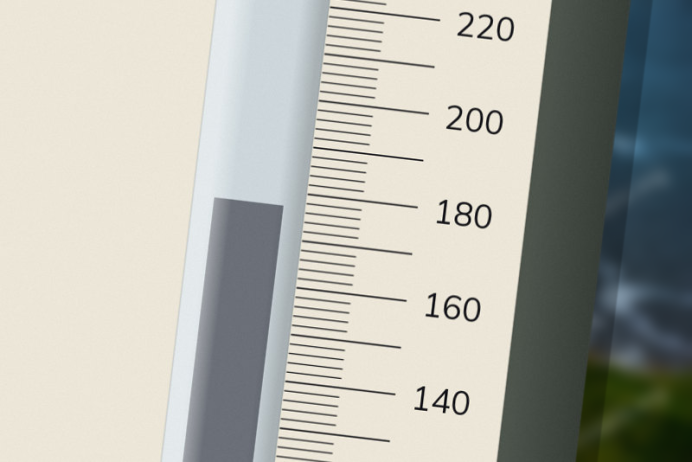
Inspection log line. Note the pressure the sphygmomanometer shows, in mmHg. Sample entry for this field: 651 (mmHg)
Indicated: 177 (mmHg)
